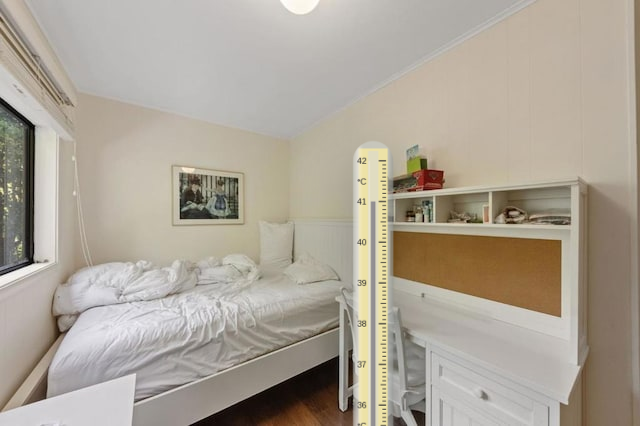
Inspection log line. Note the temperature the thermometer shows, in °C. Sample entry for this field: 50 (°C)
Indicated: 41 (°C)
